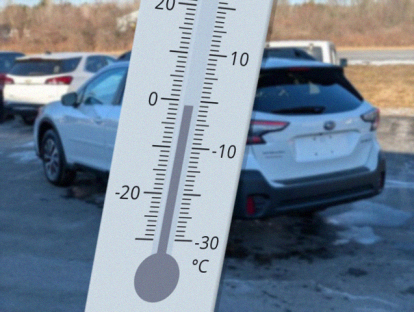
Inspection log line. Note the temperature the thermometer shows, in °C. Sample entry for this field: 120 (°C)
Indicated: -1 (°C)
